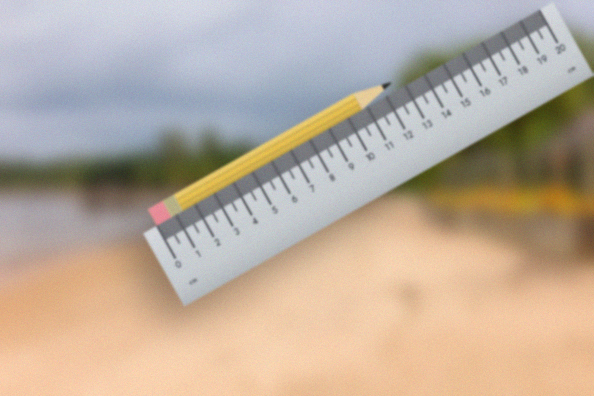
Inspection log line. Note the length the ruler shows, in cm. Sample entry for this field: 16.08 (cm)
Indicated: 12.5 (cm)
